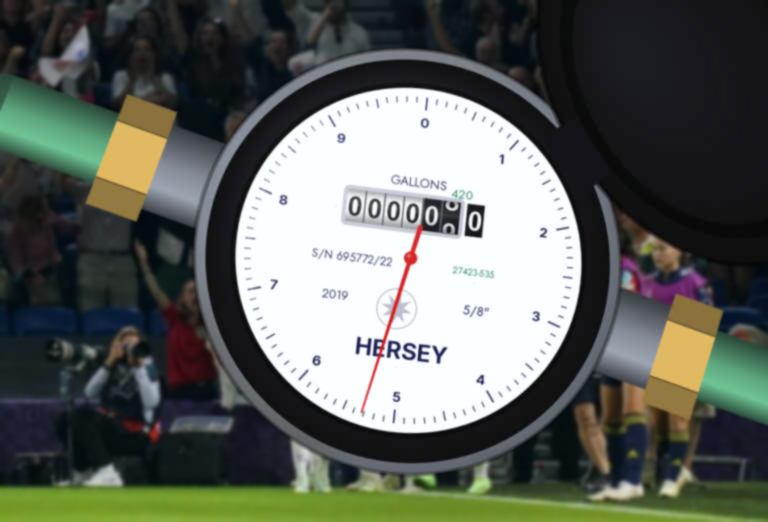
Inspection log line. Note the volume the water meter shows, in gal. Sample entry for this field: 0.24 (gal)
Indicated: 85.3 (gal)
